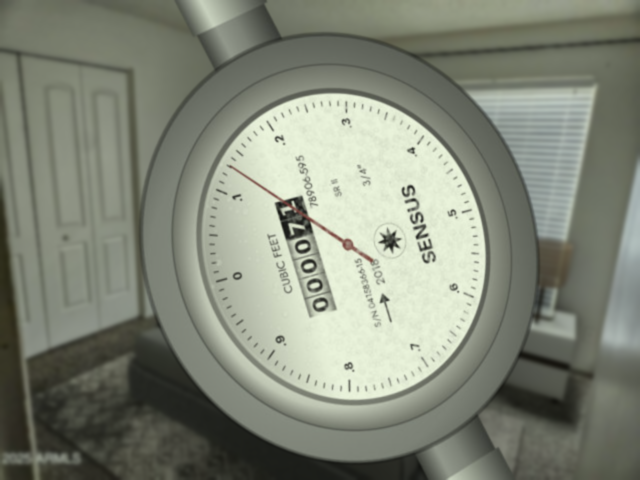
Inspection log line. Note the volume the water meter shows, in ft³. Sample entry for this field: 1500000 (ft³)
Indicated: 71.13 (ft³)
